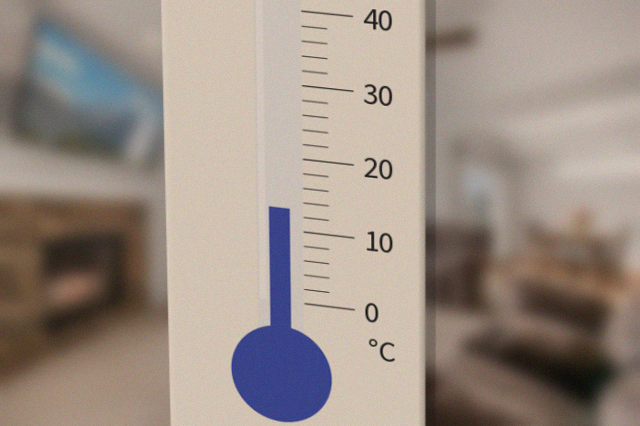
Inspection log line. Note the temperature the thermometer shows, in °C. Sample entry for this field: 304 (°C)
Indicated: 13 (°C)
